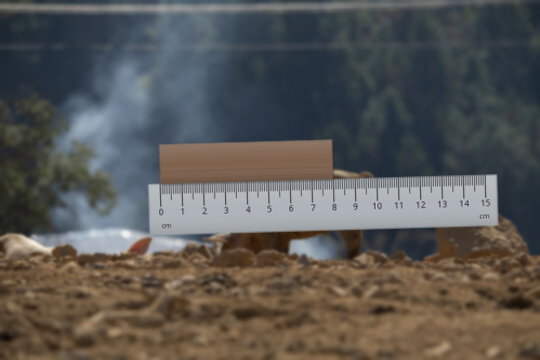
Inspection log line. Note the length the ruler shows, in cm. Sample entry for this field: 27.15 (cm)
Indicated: 8 (cm)
